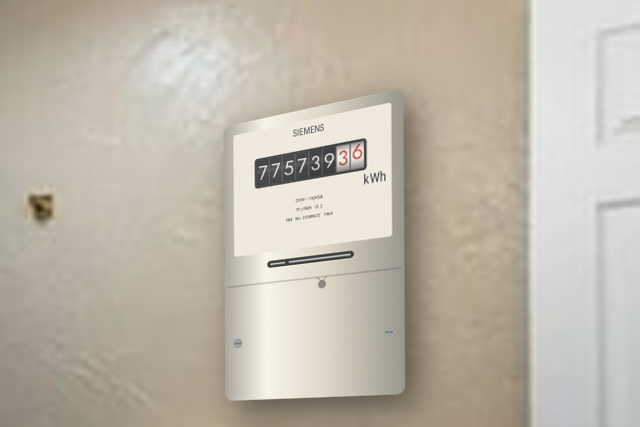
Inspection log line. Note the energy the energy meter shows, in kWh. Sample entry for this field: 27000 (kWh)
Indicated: 775739.36 (kWh)
